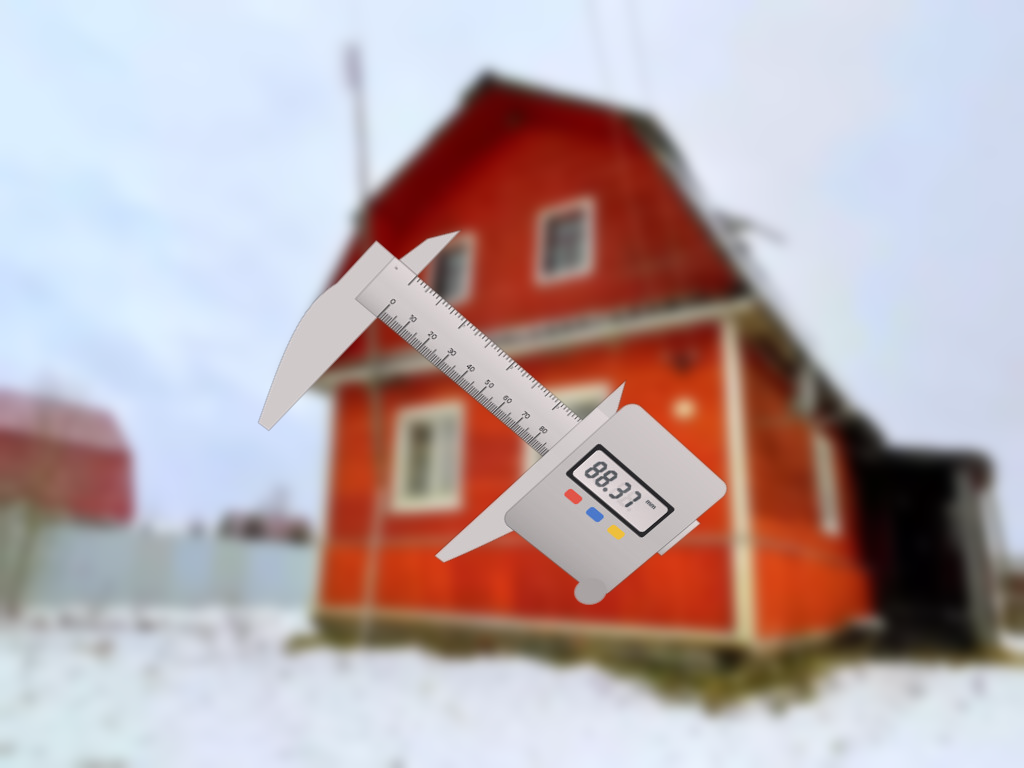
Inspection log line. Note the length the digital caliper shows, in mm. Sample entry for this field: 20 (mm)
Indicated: 88.37 (mm)
